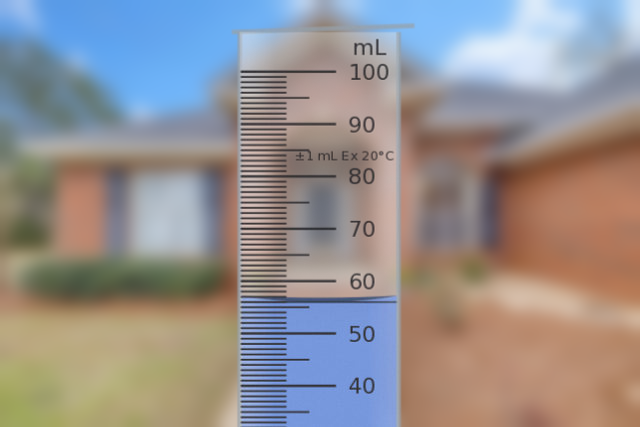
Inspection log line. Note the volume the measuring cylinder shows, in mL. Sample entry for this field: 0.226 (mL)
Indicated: 56 (mL)
